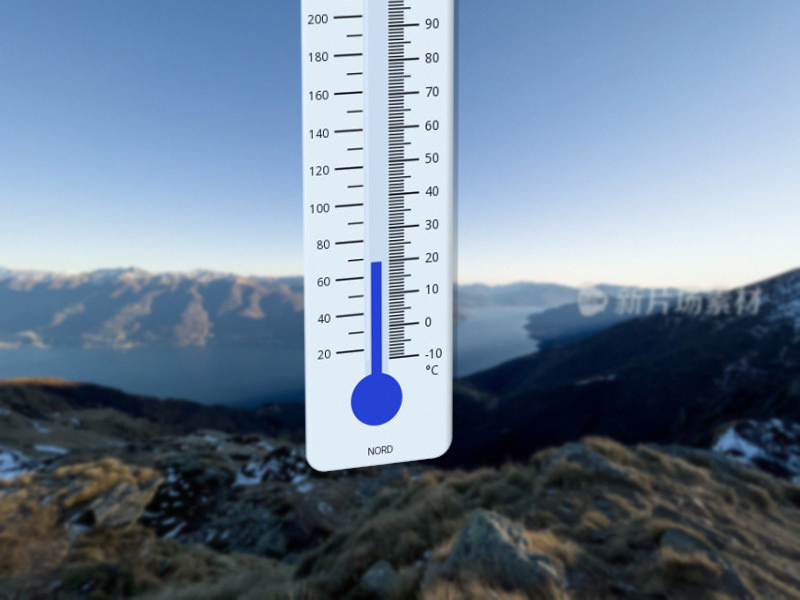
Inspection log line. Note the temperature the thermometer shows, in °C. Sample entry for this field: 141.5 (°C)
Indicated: 20 (°C)
